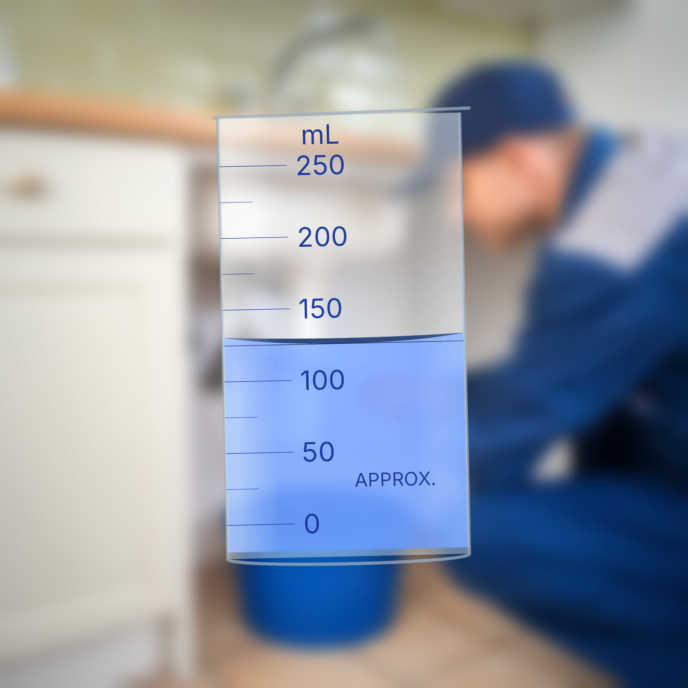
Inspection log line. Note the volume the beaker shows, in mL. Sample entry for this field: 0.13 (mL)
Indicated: 125 (mL)
